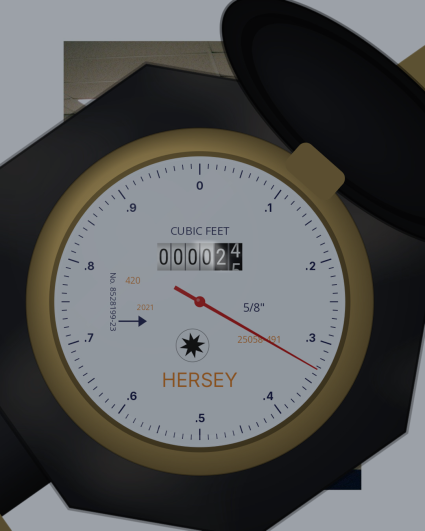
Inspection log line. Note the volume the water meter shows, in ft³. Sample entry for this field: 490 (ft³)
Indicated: 24.33 (ft³)
